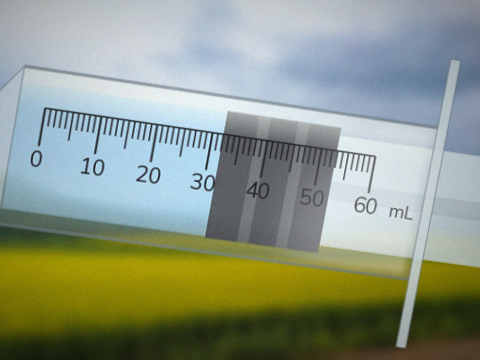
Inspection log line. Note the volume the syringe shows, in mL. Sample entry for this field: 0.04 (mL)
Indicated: 32 (mL)
